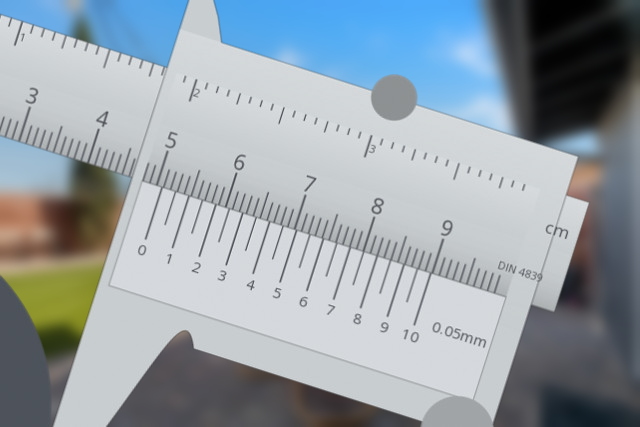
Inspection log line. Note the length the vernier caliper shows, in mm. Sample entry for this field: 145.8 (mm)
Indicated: 50.8 (mm)
